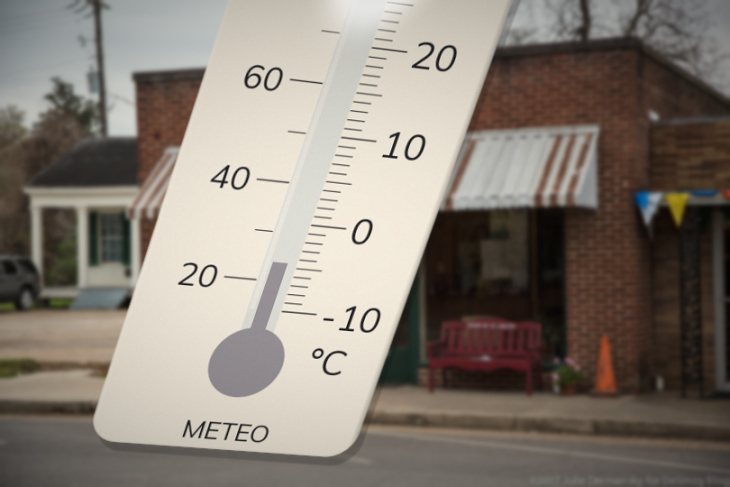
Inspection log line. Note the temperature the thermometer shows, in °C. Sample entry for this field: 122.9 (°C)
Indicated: -4.5 (°C)
